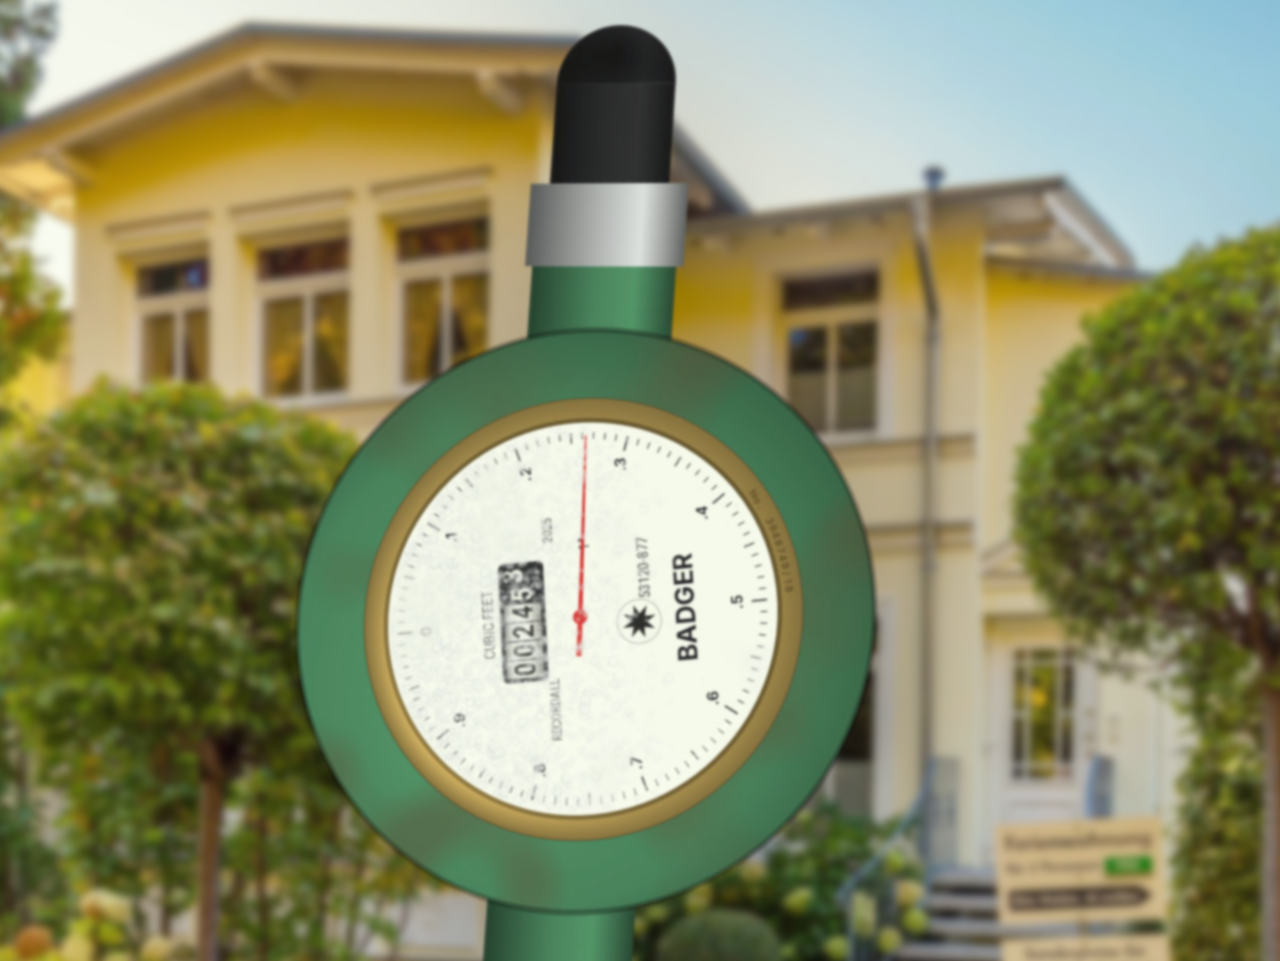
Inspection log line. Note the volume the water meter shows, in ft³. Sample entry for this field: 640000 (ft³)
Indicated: 2453.26 (ft³)
